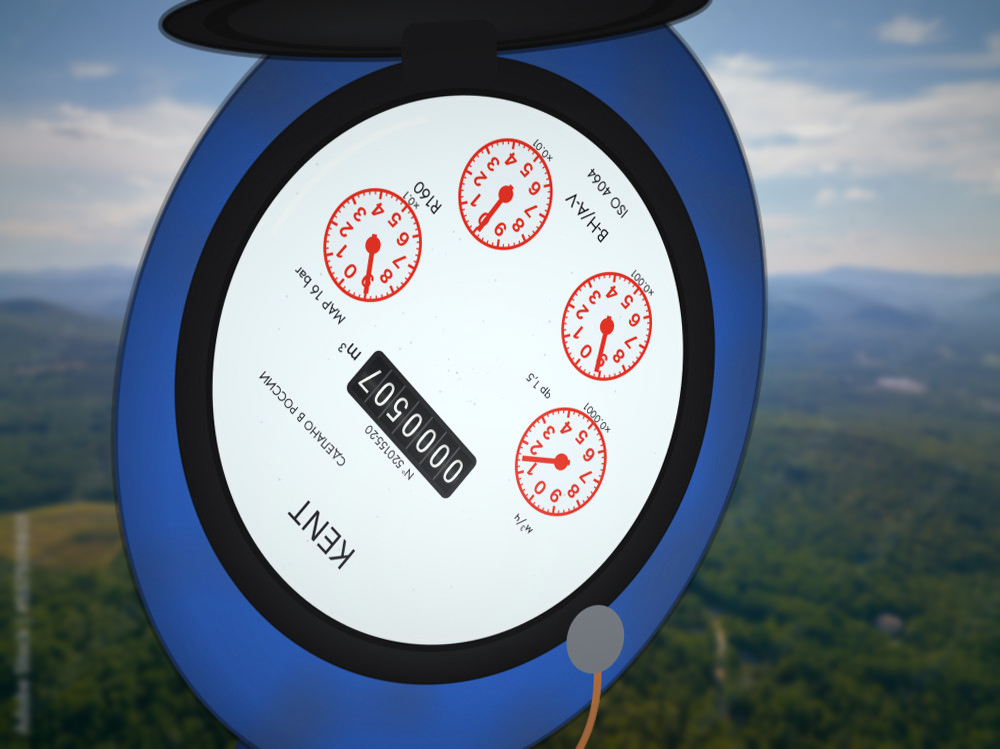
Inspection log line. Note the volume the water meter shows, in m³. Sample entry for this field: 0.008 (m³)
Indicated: 507.8991 (m³)
